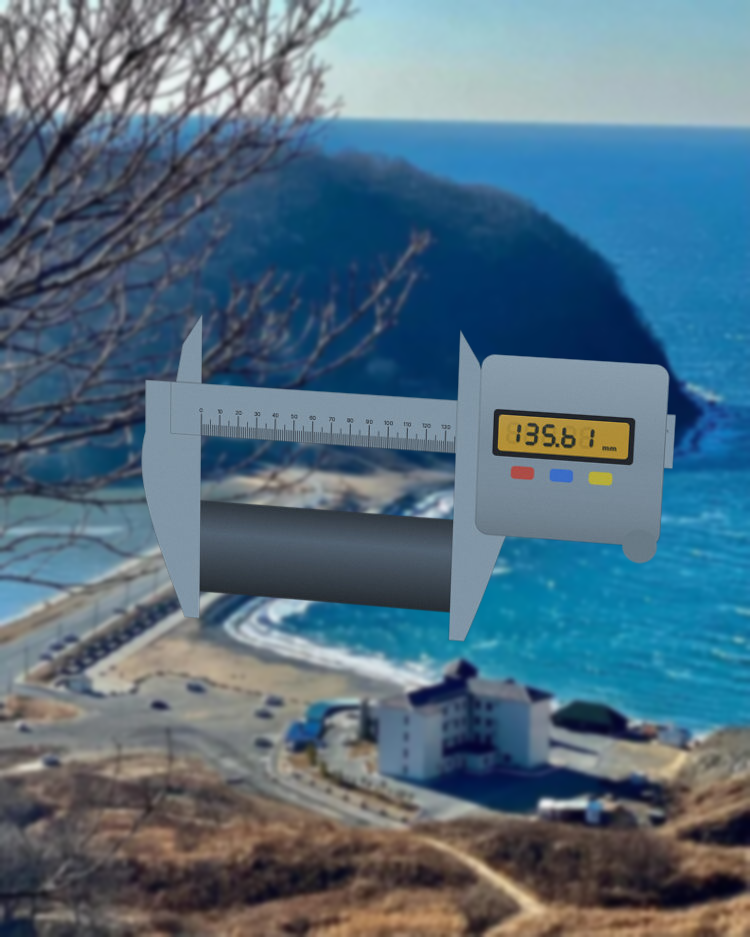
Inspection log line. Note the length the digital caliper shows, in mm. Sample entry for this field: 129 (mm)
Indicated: 135.61 (mm)
